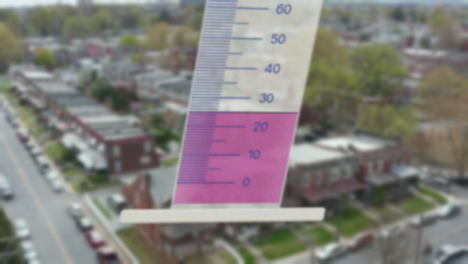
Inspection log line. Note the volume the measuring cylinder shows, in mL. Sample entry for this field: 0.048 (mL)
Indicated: 25 (mL)
